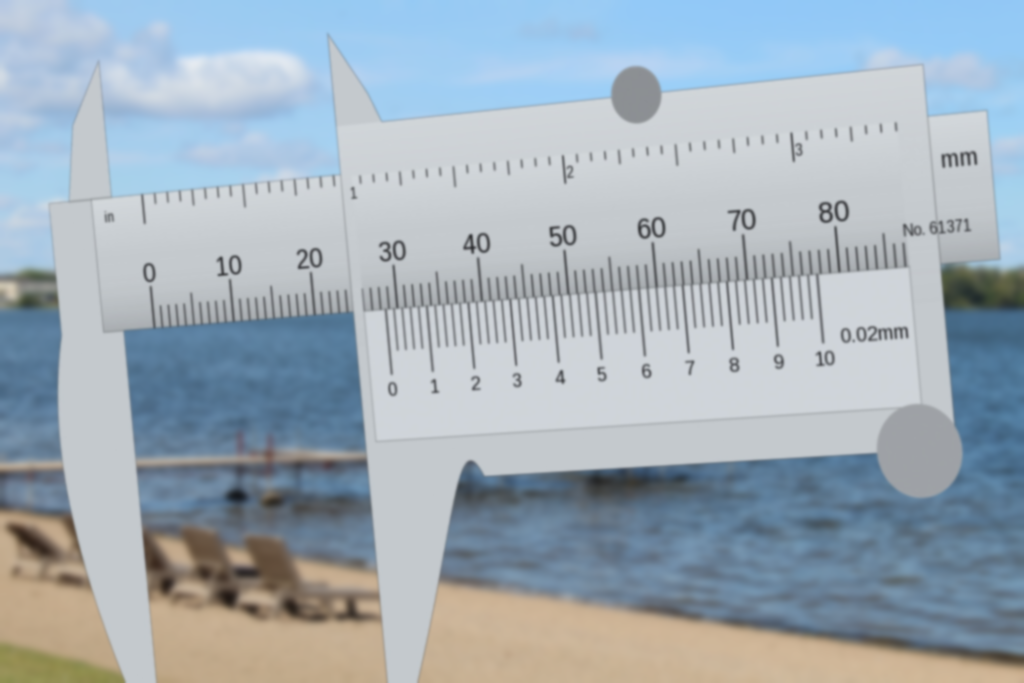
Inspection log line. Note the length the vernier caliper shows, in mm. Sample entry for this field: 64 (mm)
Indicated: 28.6 (mm)
